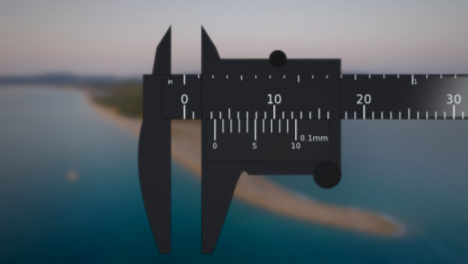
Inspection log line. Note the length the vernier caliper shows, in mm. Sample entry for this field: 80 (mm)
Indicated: 3.4 (mm)
